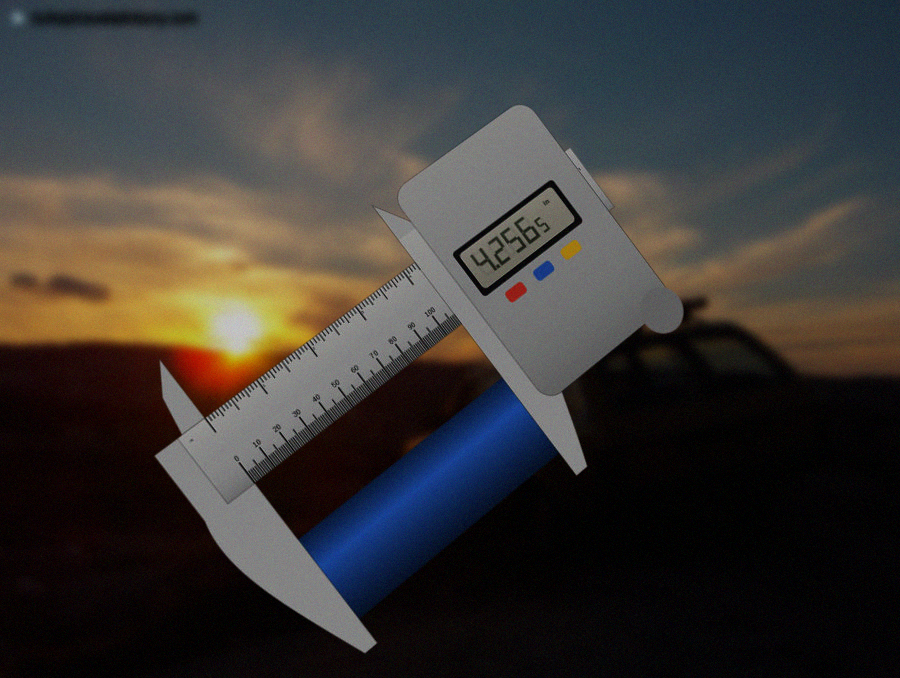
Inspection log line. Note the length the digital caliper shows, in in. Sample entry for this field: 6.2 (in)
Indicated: 4.2565 (in)
